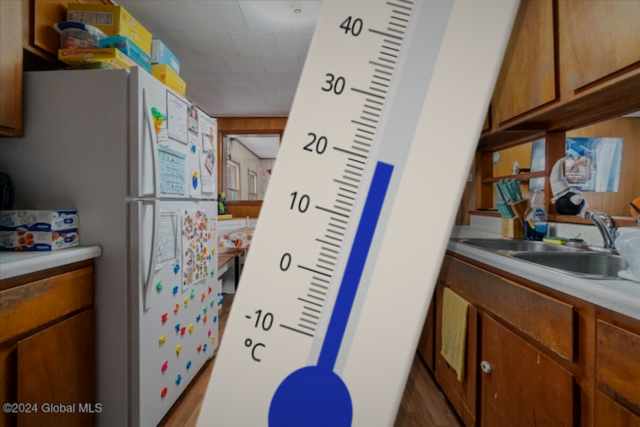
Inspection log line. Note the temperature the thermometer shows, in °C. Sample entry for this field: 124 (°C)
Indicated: 20 (°C)
